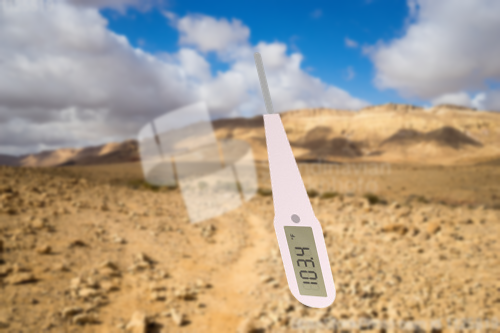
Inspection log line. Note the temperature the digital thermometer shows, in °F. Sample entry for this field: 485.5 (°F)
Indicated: 103.4 (°F)
